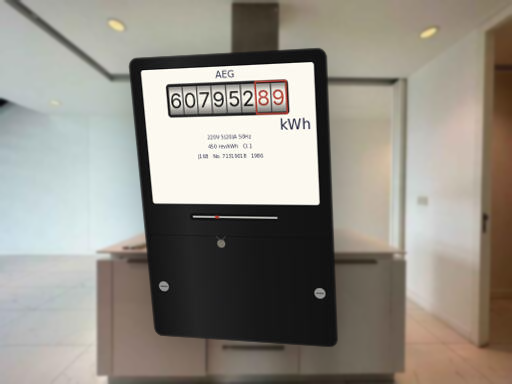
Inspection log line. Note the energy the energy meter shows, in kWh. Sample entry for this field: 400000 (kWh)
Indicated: 607952.89 (kWh)
